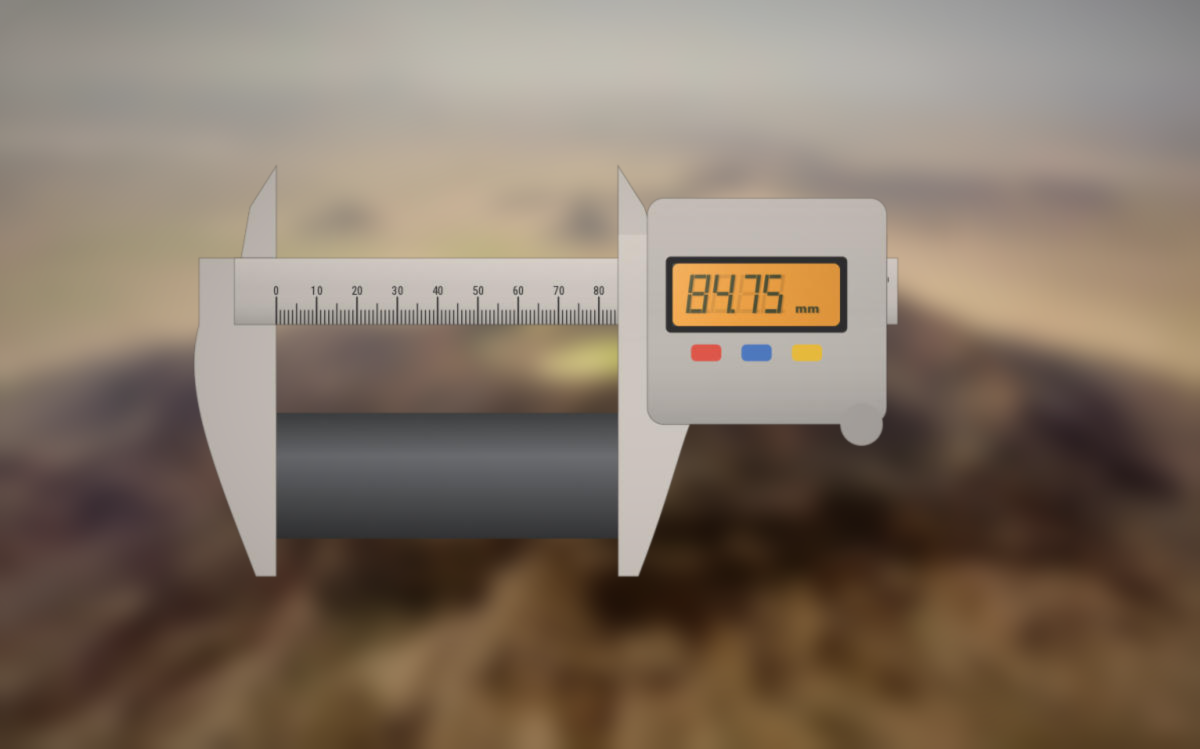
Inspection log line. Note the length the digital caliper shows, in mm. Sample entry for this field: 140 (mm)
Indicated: 84.75 (mm)
